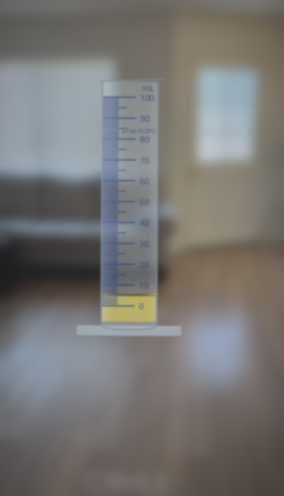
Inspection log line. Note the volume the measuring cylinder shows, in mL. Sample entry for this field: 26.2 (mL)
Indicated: 5 (mL)
